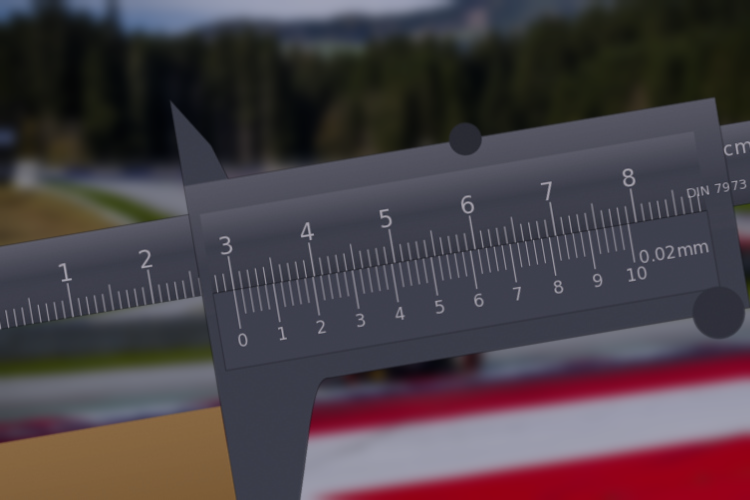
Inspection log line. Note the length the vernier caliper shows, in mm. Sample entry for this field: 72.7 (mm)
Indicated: 30.0 (mm)
